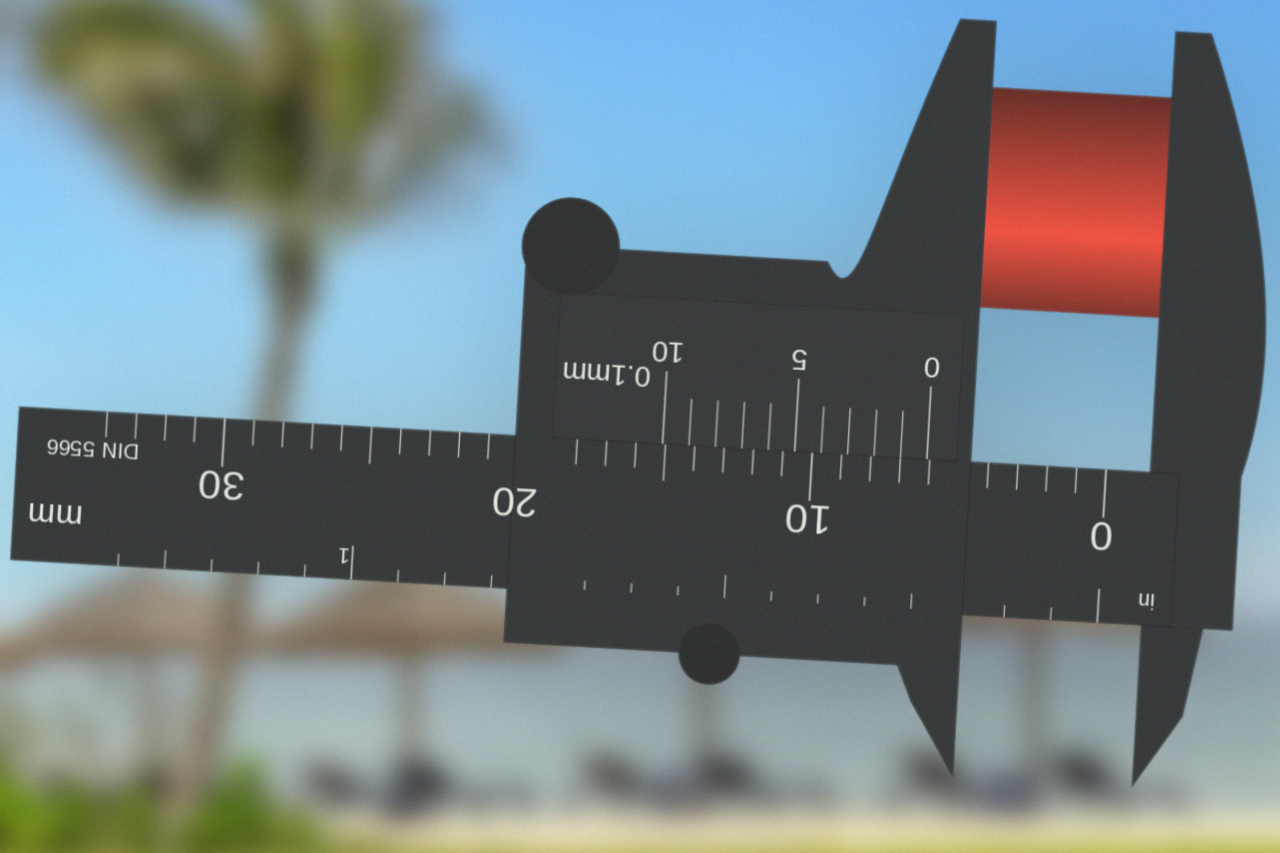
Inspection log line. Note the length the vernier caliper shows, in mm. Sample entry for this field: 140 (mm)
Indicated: 6.1 (mm)
